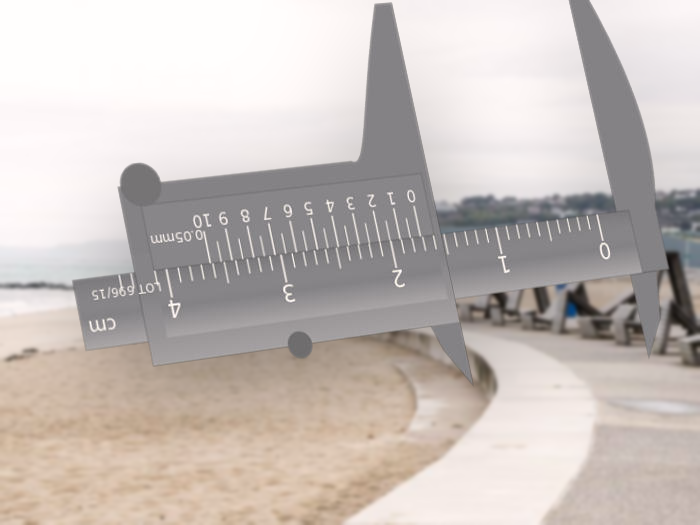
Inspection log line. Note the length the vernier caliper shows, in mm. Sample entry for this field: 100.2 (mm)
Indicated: 17.2 (mm)
